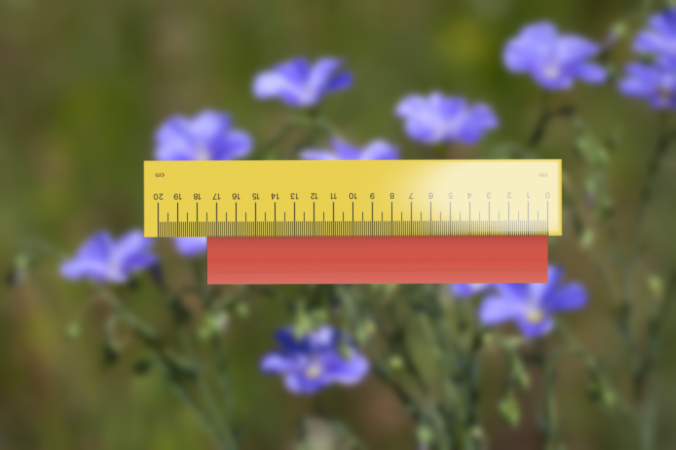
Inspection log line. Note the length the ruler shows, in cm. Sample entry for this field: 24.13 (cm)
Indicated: 17.5 (cm)
